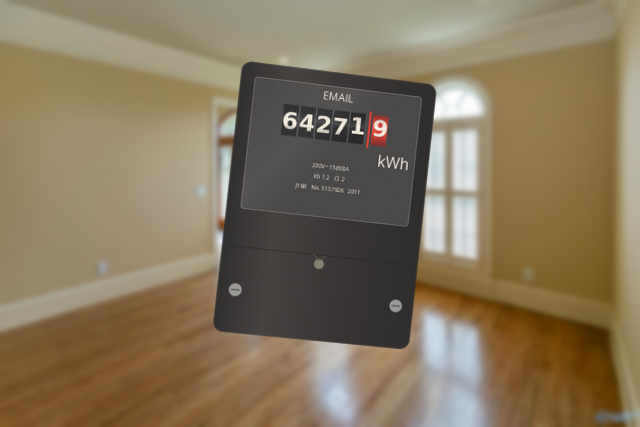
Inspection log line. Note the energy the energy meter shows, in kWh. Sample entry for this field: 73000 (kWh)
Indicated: 64271.9 (kWh)
